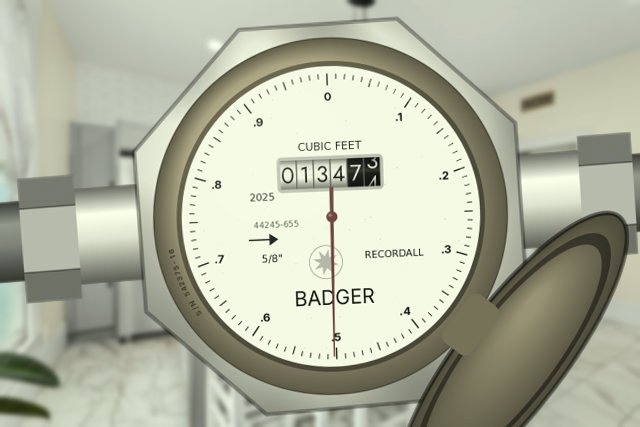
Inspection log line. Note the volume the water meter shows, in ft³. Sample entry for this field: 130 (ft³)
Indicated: 13473.50 (ft³)
